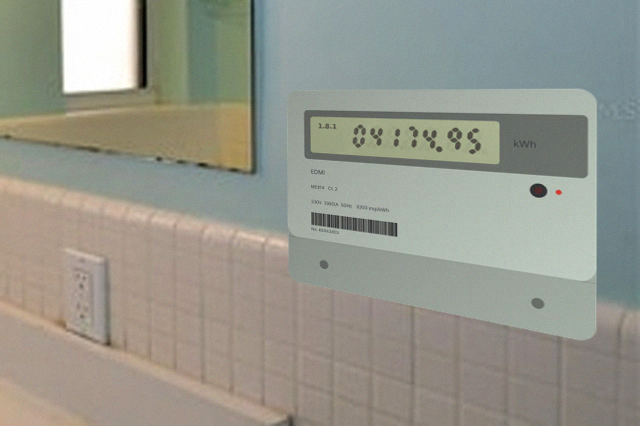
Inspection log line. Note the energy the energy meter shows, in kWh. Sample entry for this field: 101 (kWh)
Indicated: 4174.95 (kWh)
